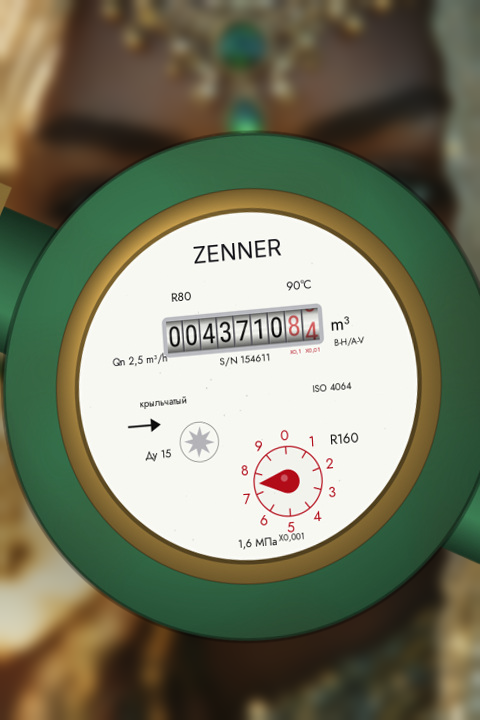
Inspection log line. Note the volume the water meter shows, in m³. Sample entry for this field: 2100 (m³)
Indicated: 43710.837 (m³)
